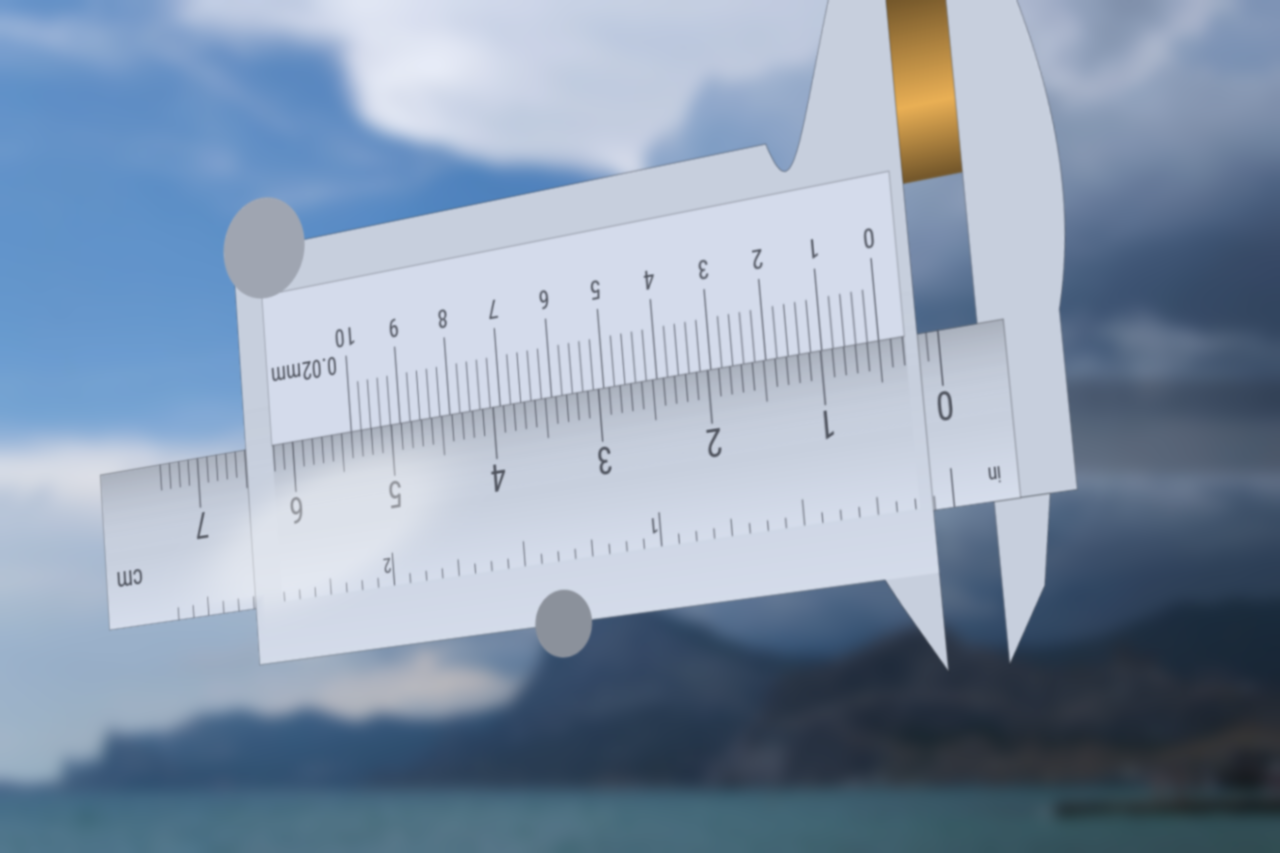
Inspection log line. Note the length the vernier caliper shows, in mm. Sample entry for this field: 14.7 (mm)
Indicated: 5.0 (mm)
